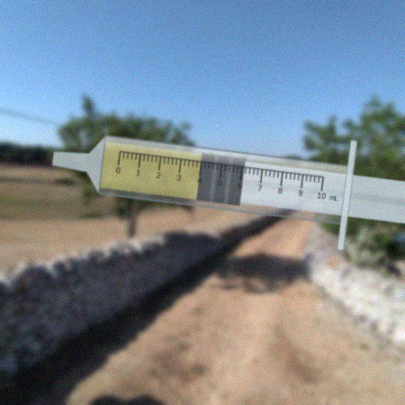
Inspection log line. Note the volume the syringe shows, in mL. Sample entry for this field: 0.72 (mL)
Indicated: 4 (mL)
